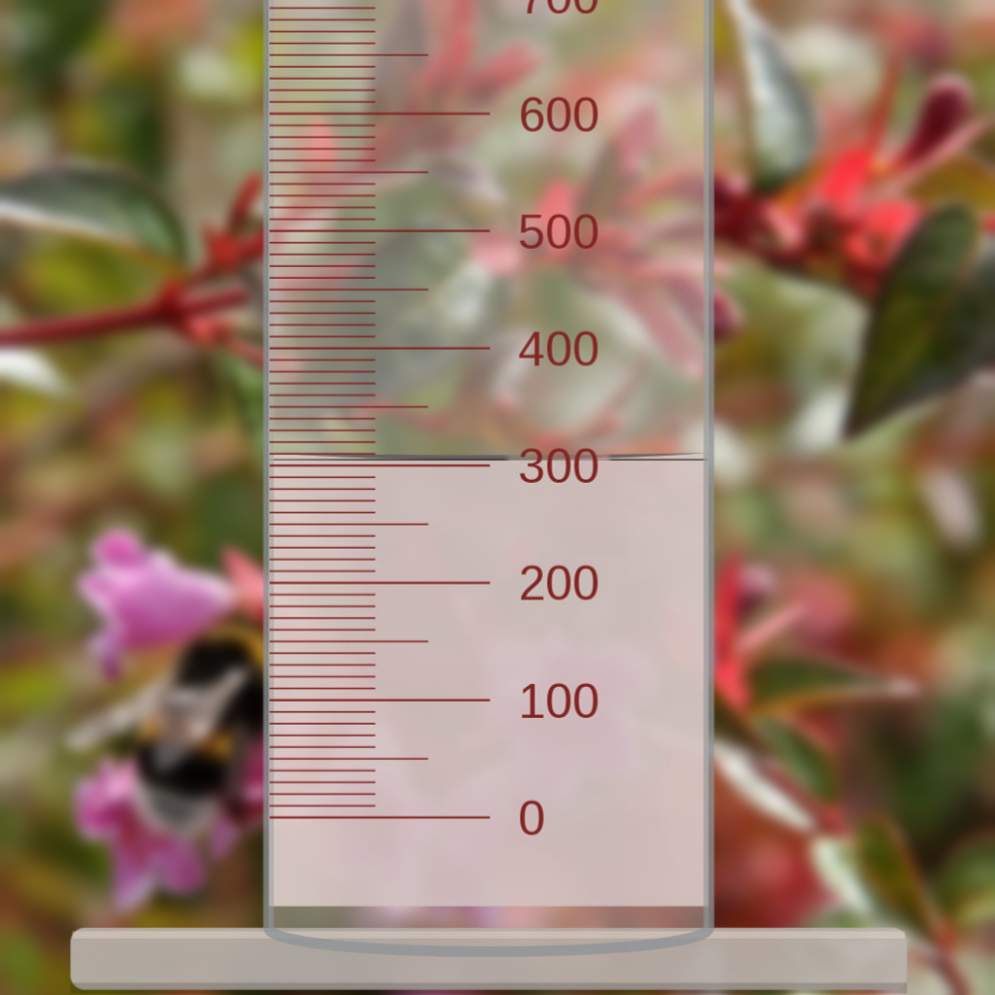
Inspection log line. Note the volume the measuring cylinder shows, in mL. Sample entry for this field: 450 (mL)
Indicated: 305 (mL)
